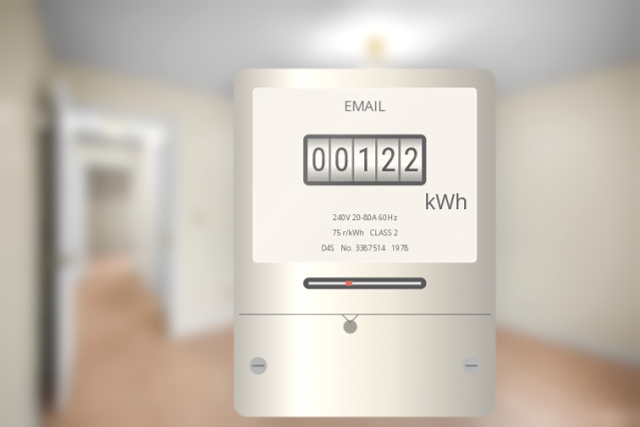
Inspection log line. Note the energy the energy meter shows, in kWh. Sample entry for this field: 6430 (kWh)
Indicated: 122 (kWh)
